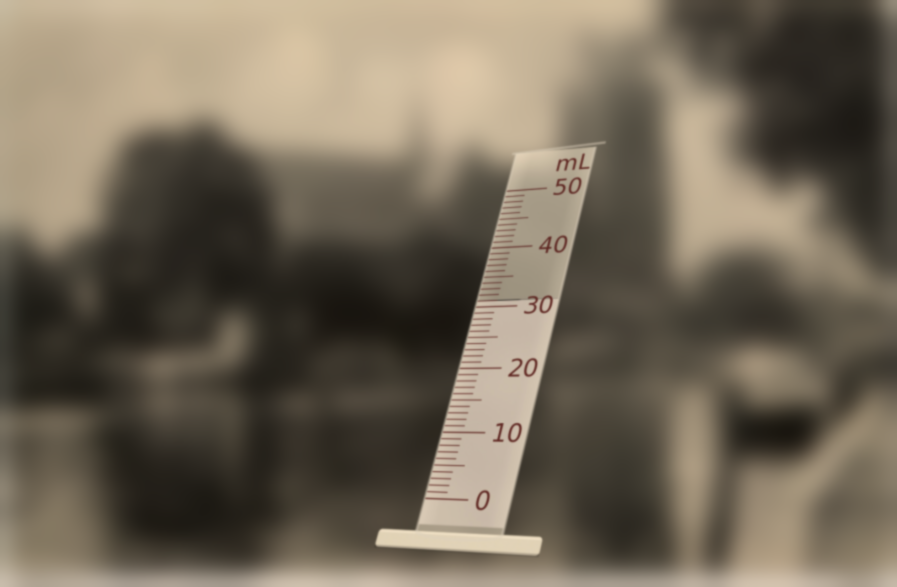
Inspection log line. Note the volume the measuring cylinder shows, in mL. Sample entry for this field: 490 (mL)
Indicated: 31 (mL)
